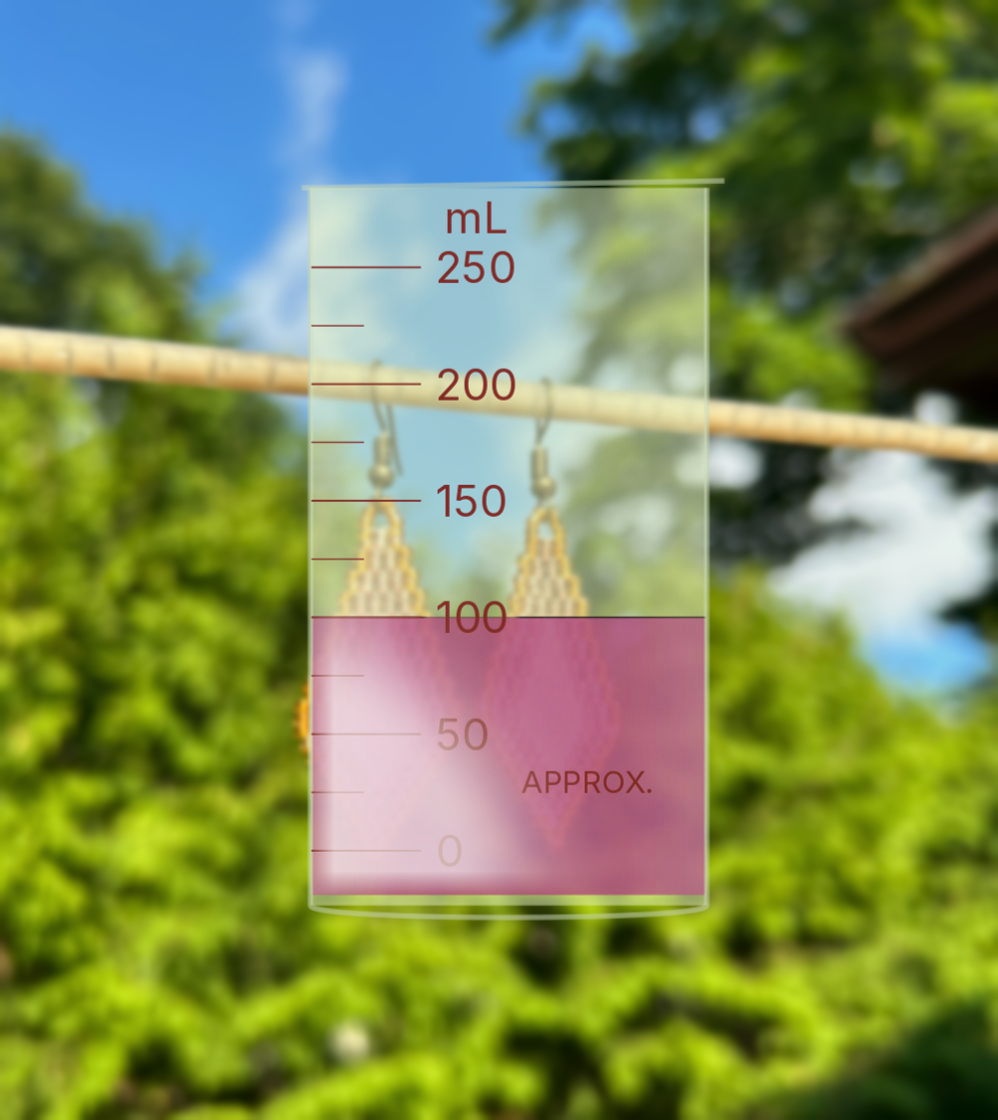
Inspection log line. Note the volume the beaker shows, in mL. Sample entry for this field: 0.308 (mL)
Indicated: 100 (mL)
